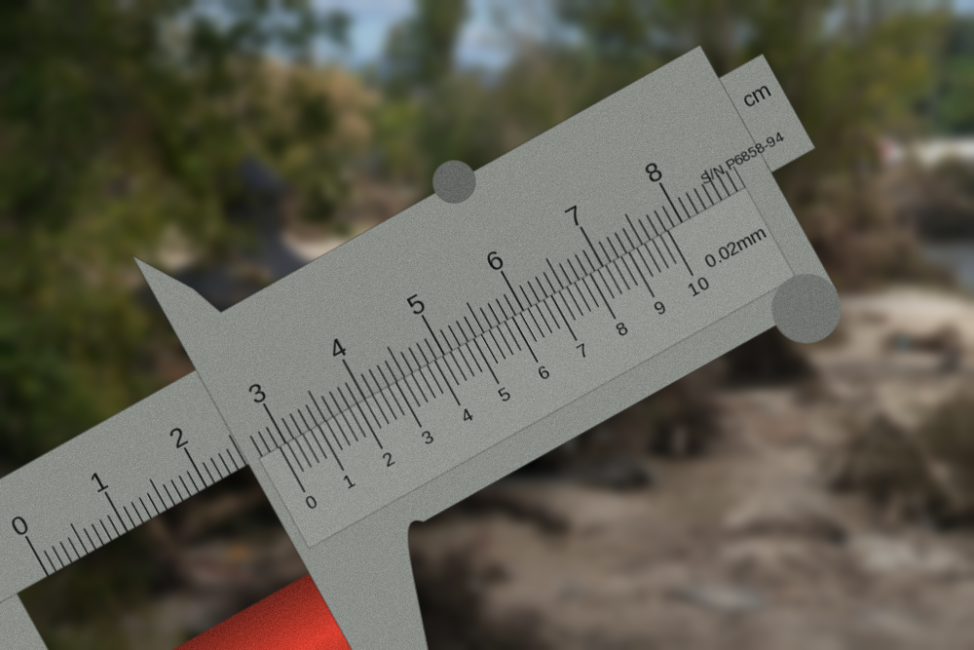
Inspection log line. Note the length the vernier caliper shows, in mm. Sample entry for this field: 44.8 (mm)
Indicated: 29.2 (mm)
